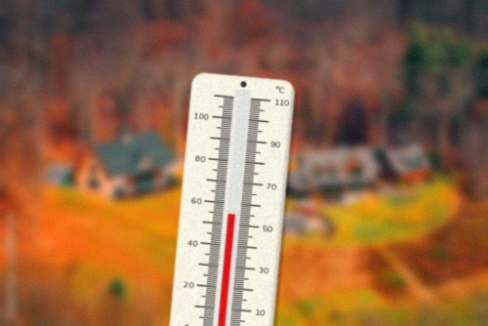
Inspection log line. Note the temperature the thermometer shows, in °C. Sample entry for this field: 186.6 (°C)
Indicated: 55 (°C)
